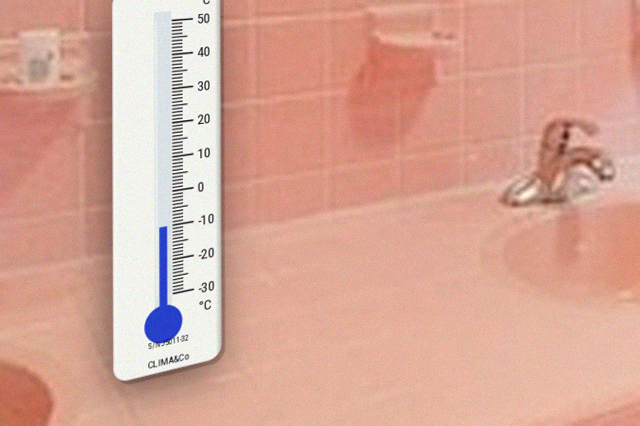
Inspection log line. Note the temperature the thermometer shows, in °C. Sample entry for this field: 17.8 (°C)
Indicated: -10 (°C)
